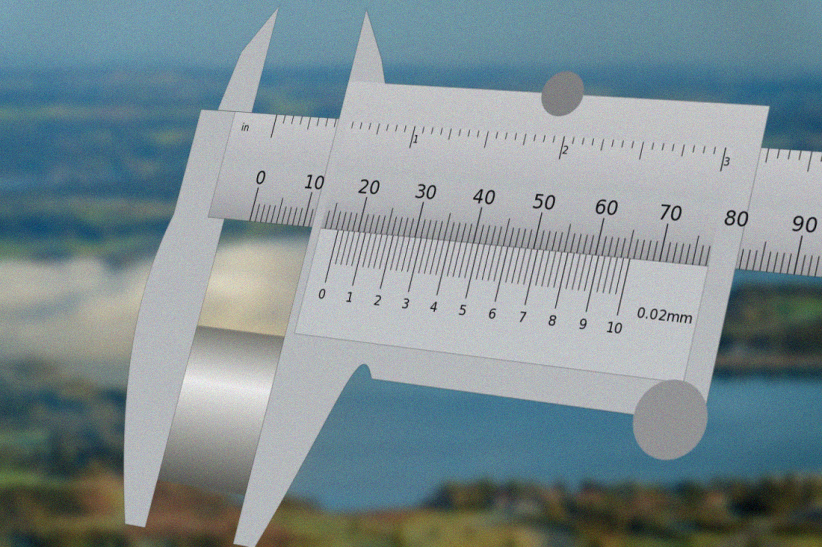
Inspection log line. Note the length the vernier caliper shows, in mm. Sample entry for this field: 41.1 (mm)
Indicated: 16.4 (mm)
